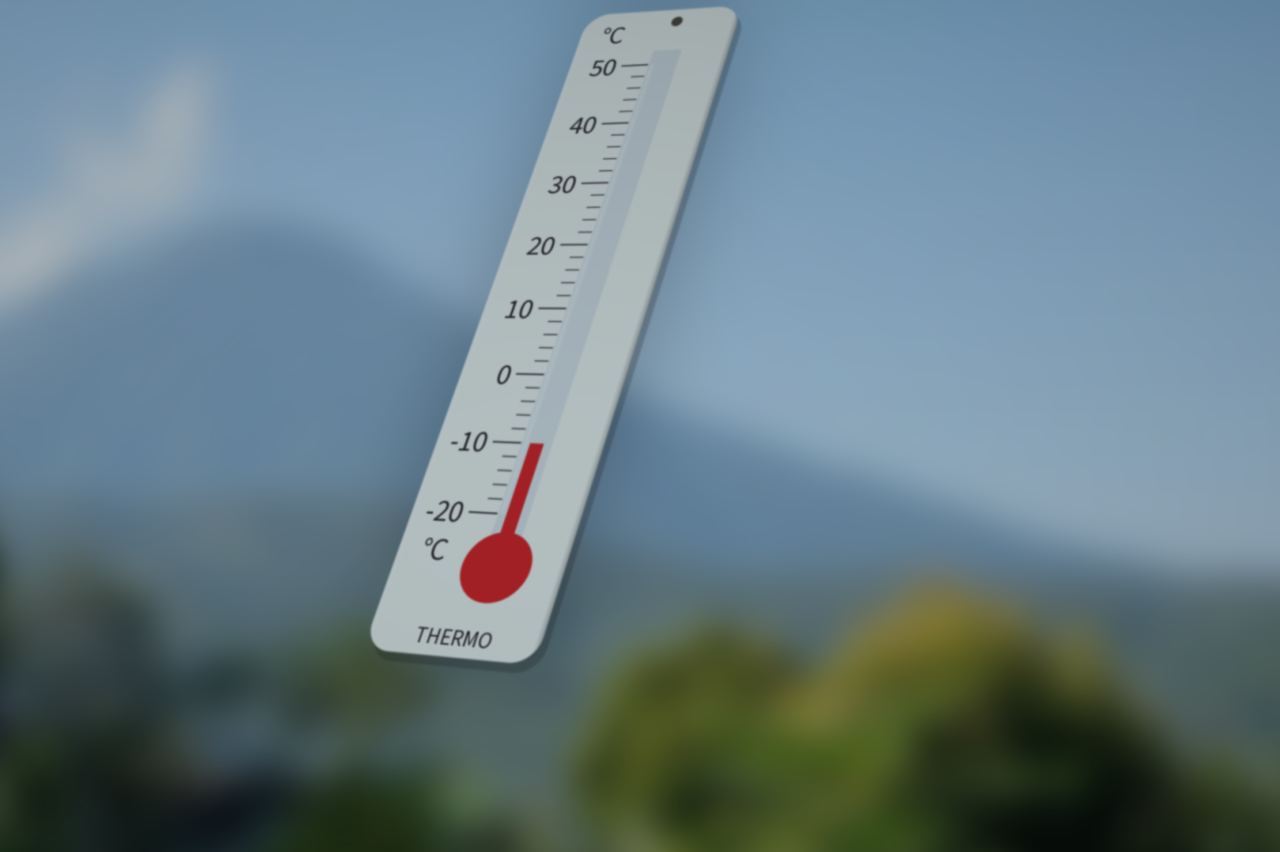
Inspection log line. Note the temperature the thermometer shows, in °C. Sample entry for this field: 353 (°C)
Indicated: -10 (°C)
